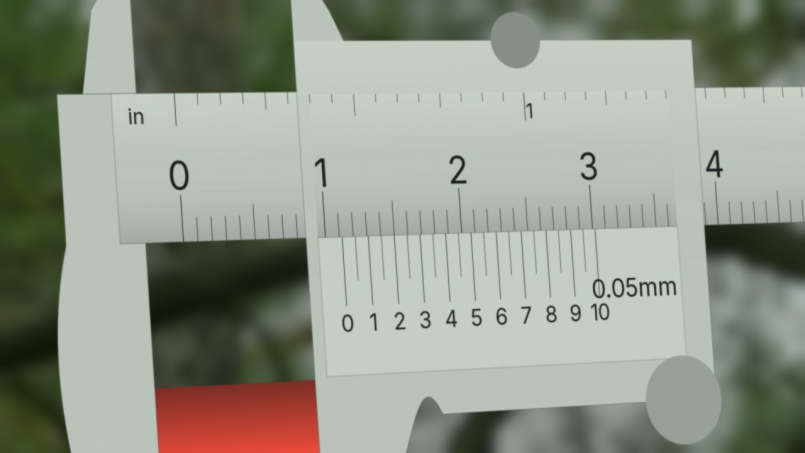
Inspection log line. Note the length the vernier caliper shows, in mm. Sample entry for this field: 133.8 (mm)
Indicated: 11.2 (mm)
